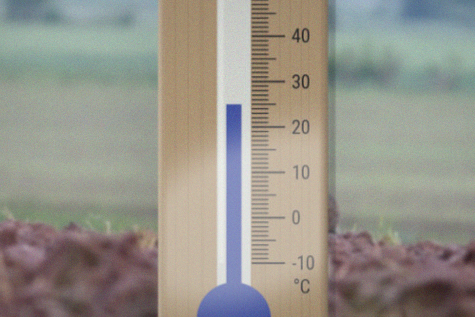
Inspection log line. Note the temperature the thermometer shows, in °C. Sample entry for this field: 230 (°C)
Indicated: 25 (°C)
